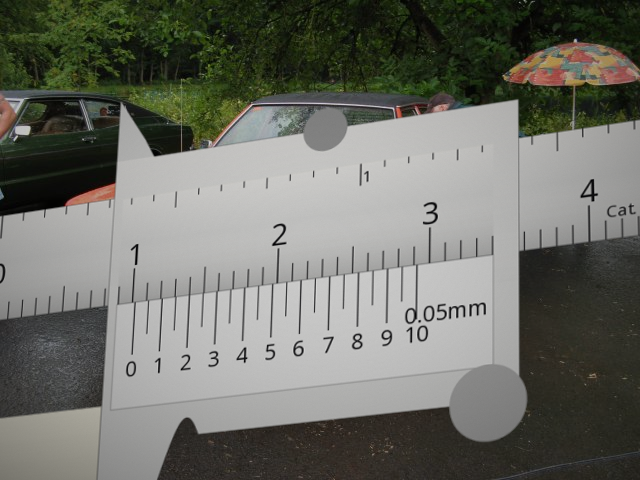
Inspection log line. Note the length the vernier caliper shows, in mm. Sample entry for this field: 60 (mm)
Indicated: 10.2 (mm)
